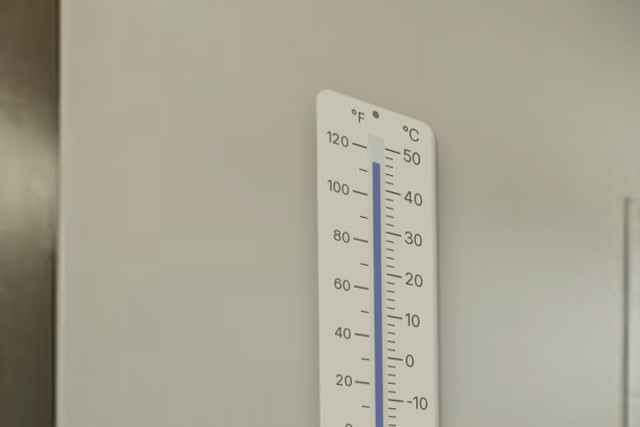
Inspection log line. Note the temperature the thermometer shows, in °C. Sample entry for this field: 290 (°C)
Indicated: 46 (°C)
